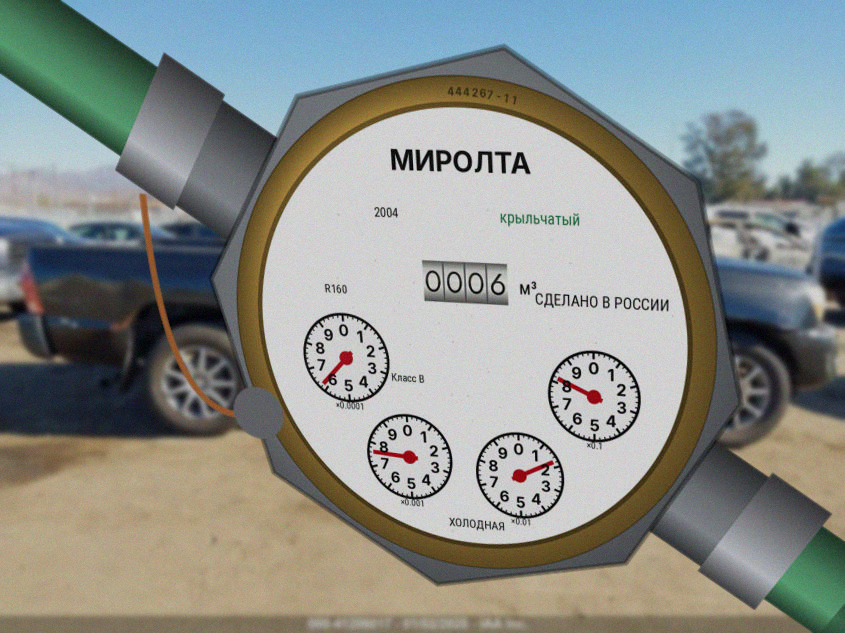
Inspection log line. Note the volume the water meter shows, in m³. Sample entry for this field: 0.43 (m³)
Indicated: 6.8176 (m³)
